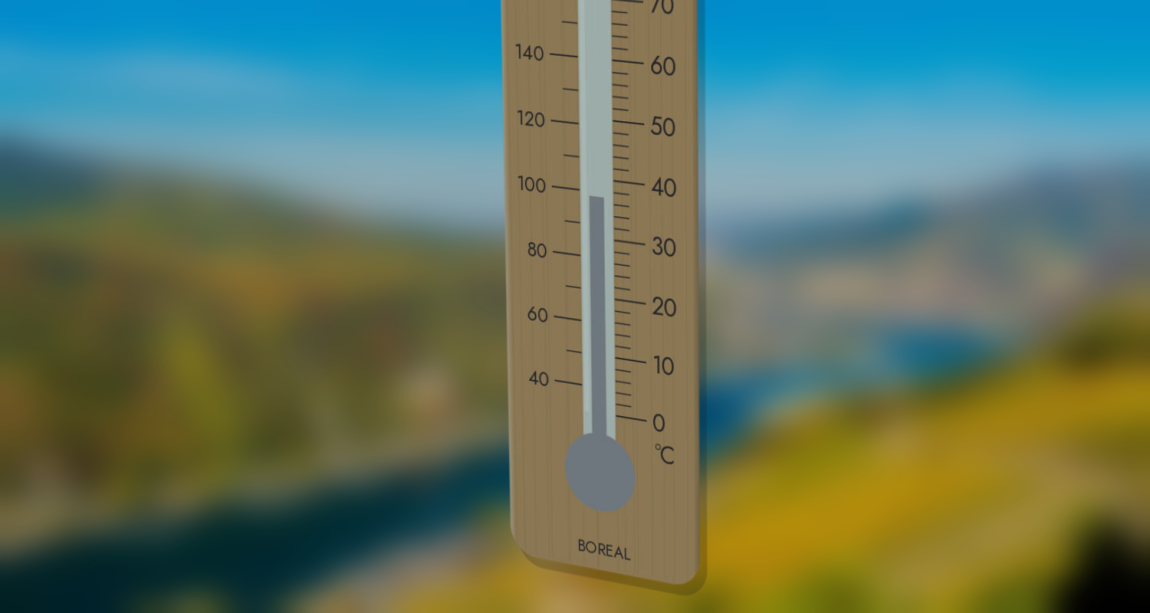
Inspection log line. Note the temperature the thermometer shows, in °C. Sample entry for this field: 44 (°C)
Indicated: 37 (°C)
